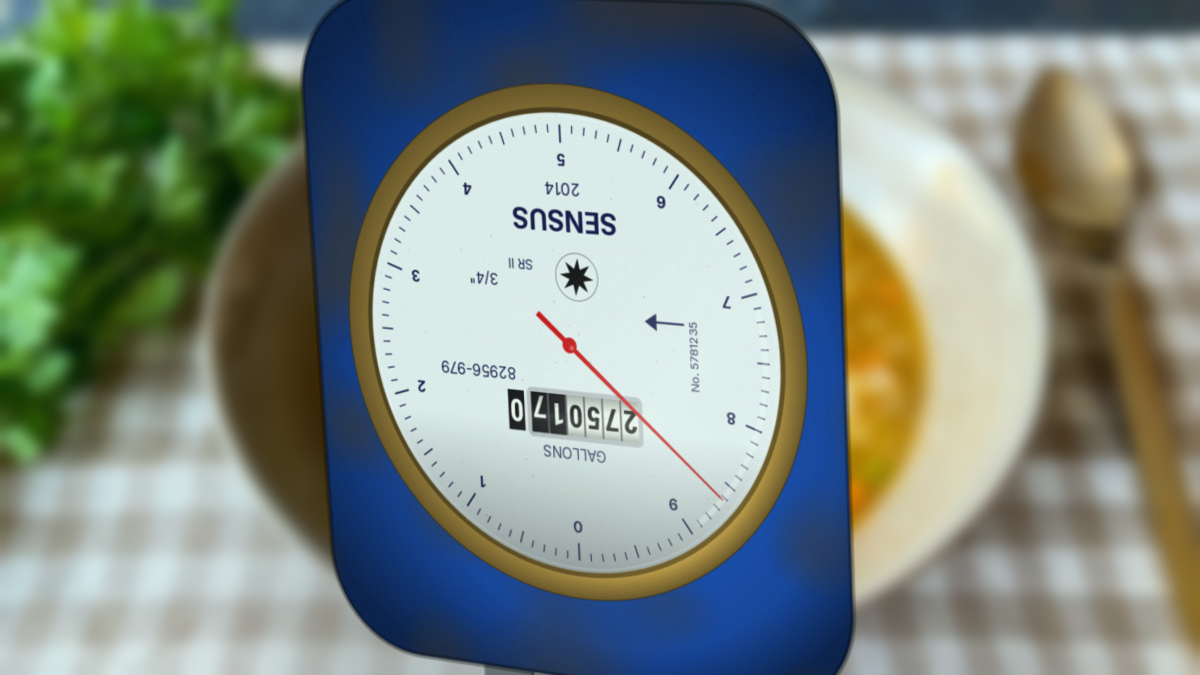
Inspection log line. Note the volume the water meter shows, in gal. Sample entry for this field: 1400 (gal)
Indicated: 2750168.6 (gal)
